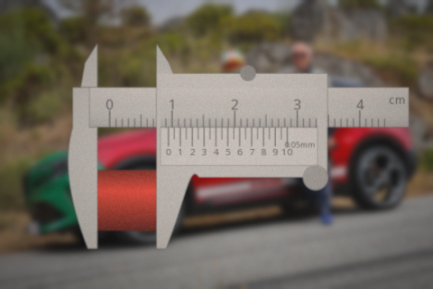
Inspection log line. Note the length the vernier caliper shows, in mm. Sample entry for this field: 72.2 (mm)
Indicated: 9.4 (mm)
